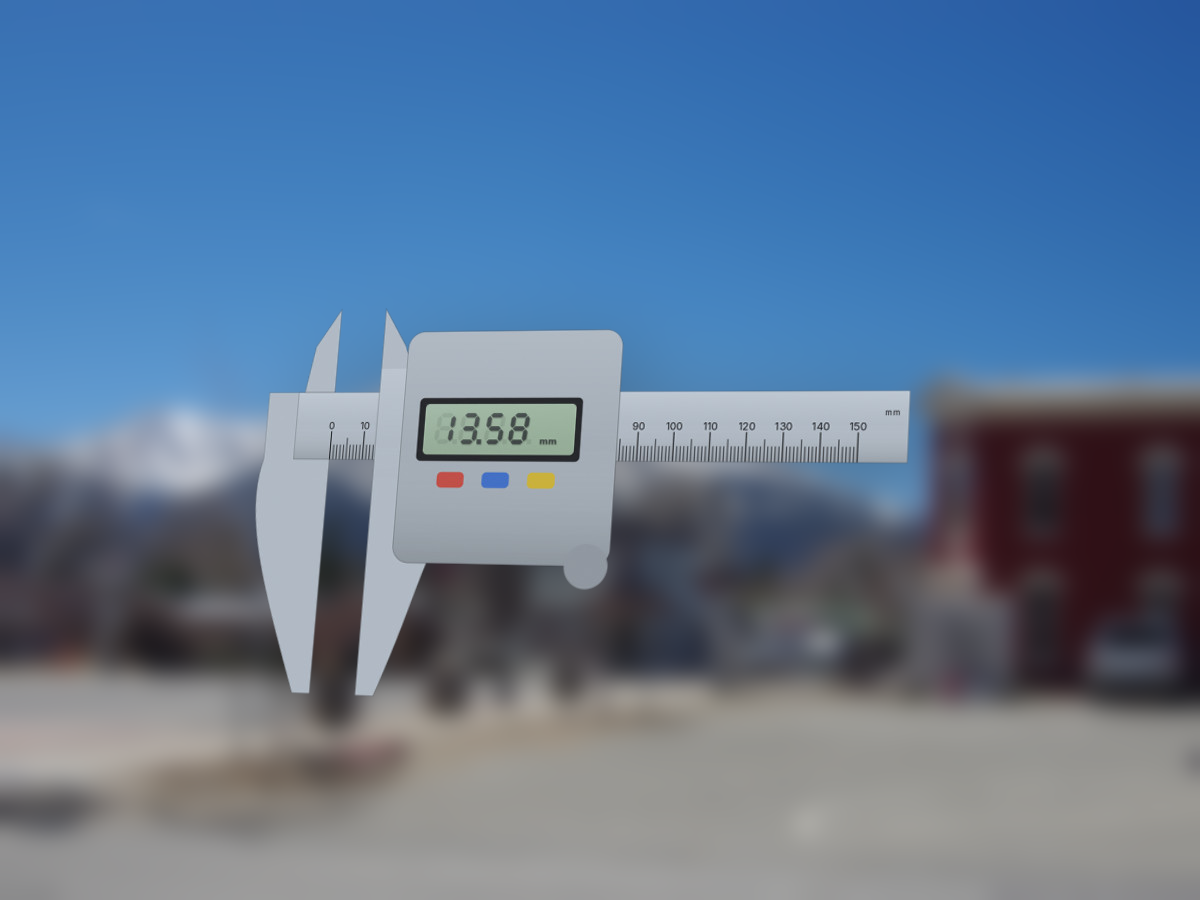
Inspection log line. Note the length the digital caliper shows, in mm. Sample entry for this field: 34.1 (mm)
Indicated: 13.58 (mm)
